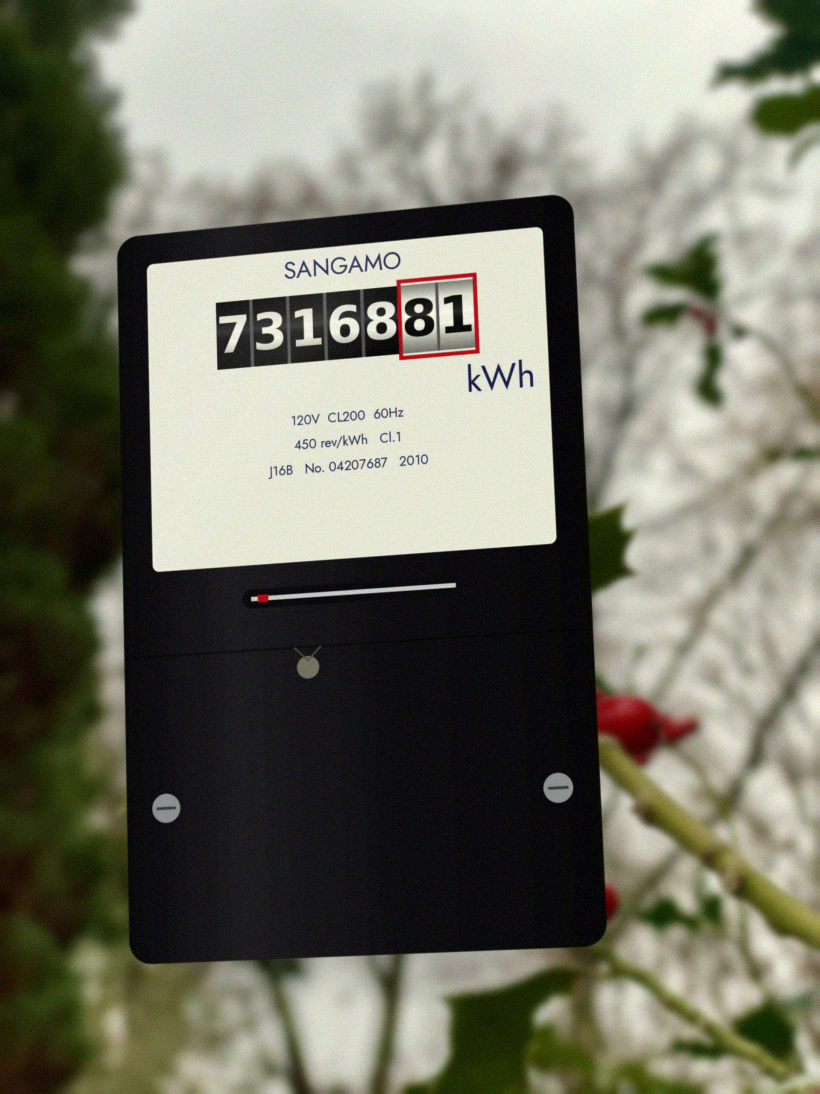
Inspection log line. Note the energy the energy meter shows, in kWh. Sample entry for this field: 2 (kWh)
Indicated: 73168.81 (kWh)
